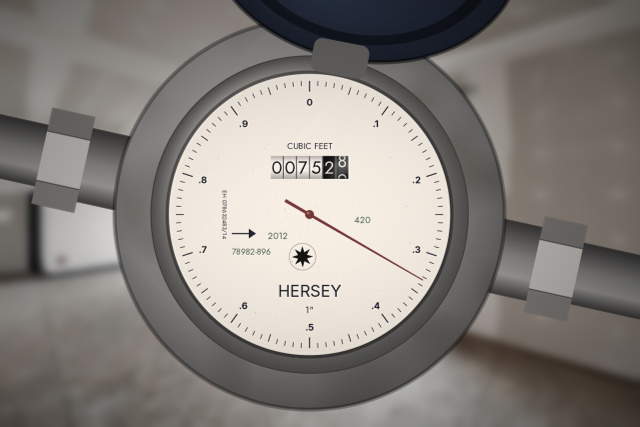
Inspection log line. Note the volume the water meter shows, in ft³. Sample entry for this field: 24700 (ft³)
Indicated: 7528.33 (ft³)
